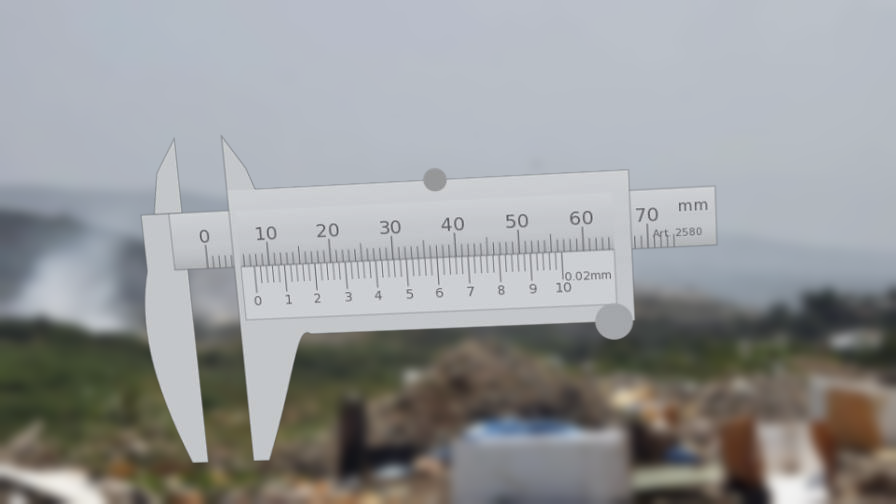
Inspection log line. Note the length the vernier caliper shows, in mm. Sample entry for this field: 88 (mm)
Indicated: 7.6 (mm)
